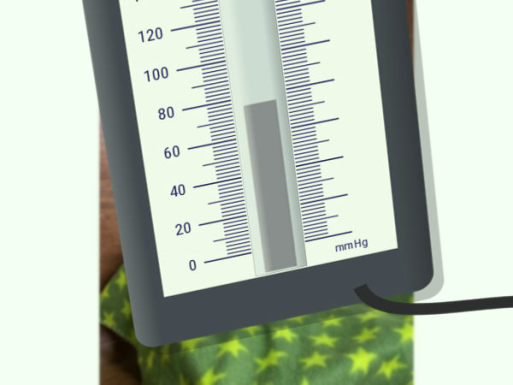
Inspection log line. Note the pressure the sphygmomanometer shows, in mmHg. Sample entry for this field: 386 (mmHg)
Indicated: 76 (mmHg)
